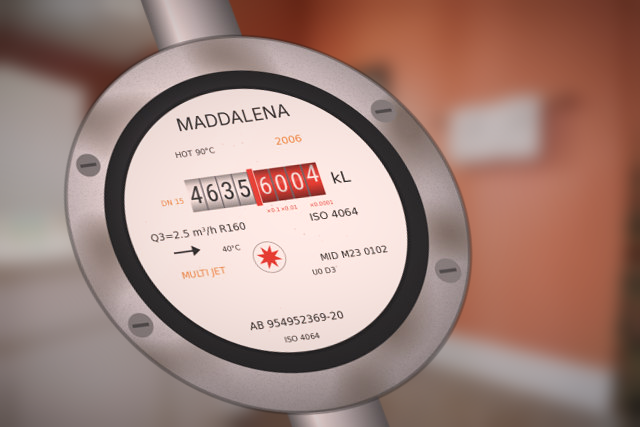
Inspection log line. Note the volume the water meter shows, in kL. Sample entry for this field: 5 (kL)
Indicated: 4635.6004 (kL)
